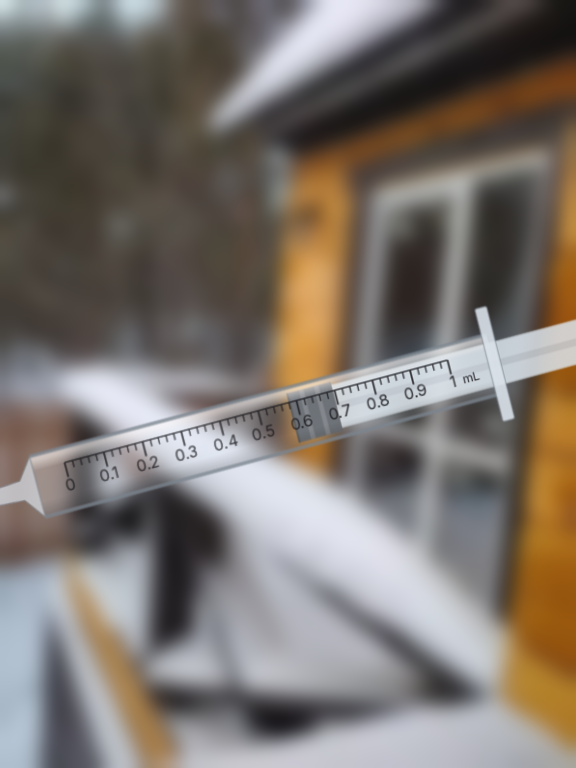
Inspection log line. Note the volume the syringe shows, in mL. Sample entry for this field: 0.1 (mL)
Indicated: 0.58 (mL)
